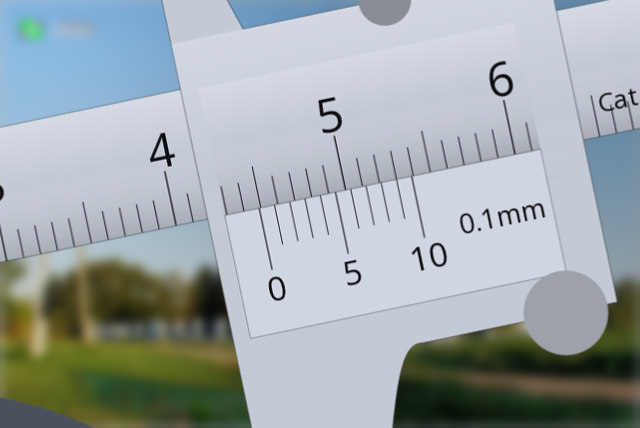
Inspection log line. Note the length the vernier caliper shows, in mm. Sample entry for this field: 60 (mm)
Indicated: 44.9 (mm)
